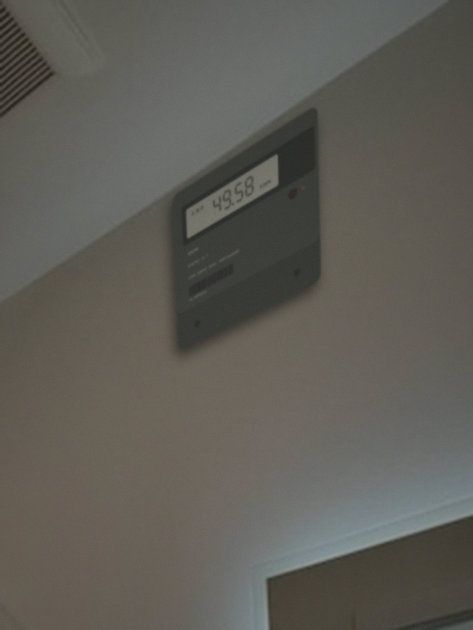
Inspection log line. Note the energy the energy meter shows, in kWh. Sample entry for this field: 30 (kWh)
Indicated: 49.58 (kWh)
